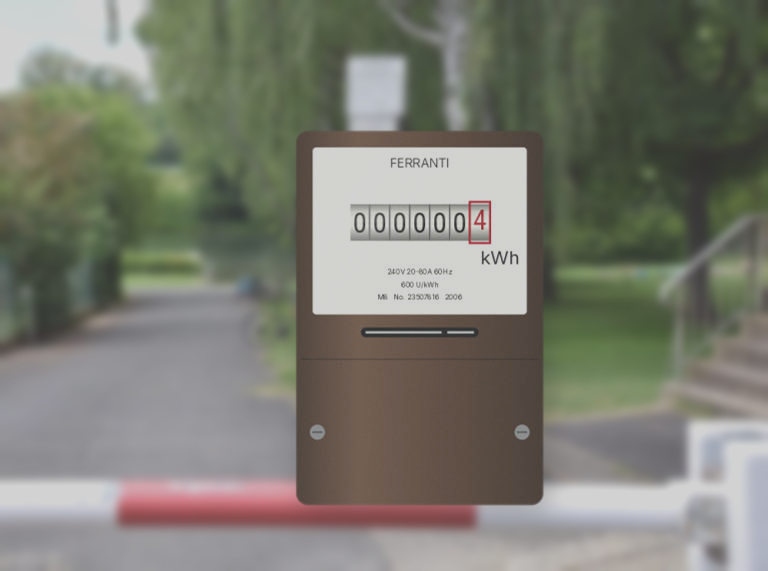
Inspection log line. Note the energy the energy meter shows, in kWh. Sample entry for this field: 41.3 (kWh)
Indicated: 0.4 (kWh)
